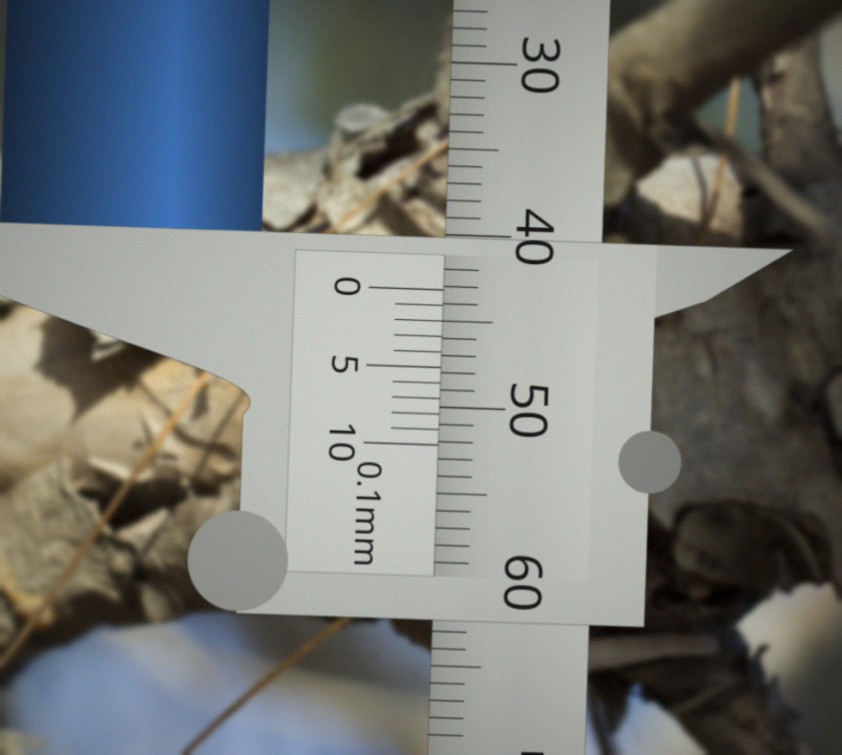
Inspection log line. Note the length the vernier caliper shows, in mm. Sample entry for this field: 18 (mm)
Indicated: 43.2 (mm)
